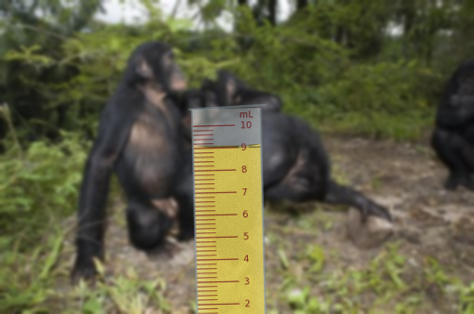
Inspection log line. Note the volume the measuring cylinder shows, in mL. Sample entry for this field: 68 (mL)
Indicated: 9 (mL)
